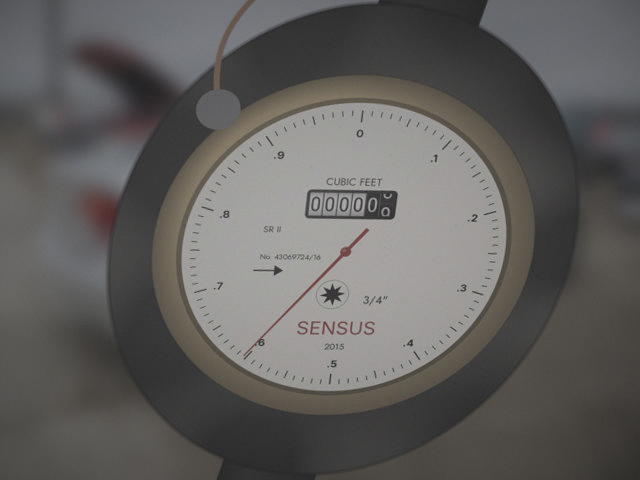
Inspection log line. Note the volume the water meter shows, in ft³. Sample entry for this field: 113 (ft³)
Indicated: 8.60 (ft³)
